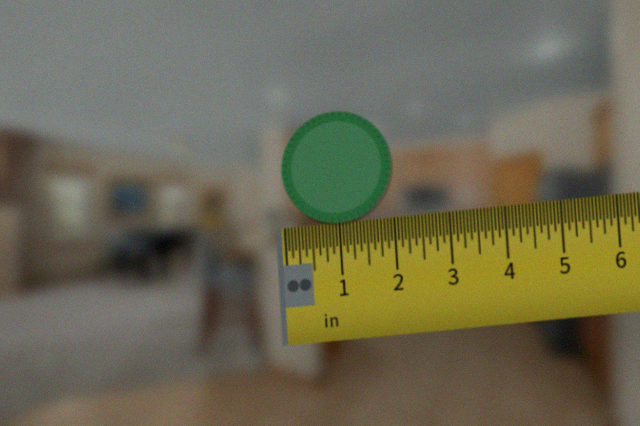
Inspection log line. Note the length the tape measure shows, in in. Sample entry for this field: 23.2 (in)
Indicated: 2 (in)
